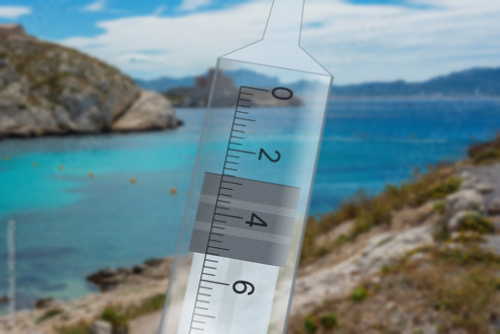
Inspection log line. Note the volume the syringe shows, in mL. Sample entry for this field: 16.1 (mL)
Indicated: 2.8 (mL)
